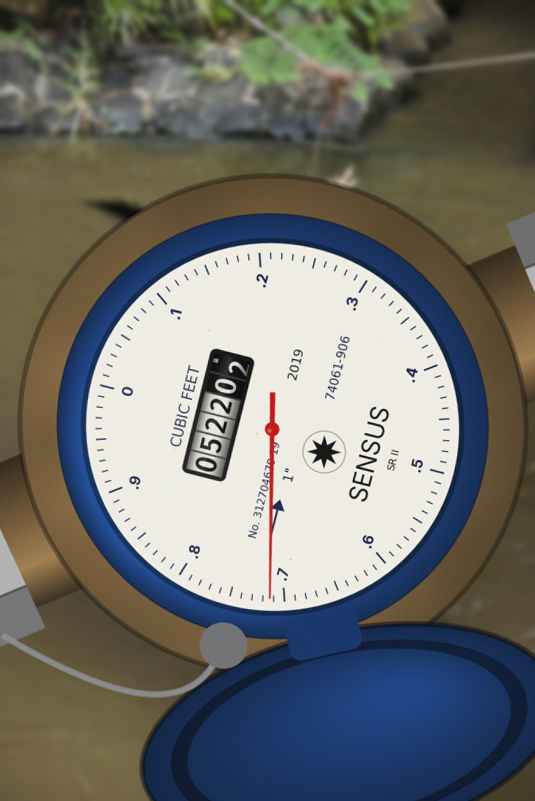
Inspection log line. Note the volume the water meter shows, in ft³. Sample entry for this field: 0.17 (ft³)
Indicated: 52201.71 (ft³)
